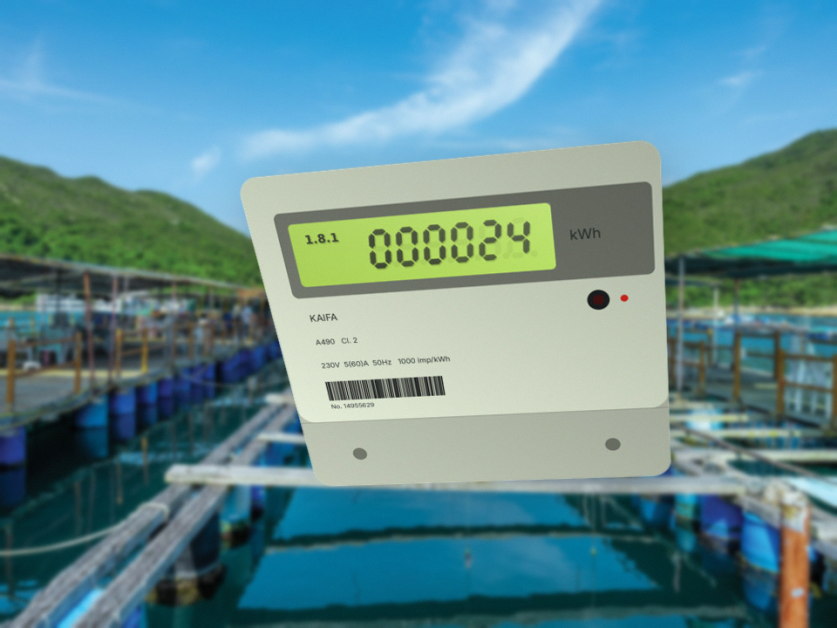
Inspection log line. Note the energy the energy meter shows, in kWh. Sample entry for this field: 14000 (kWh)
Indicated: 24 (kWh)
